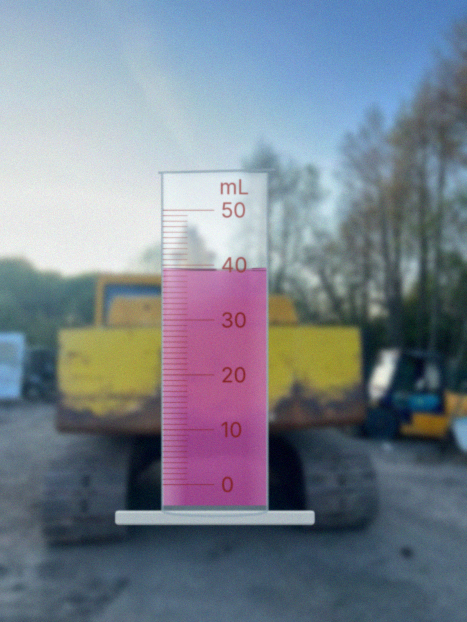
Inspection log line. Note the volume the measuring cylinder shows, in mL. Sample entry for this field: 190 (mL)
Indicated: 39 (mL)
